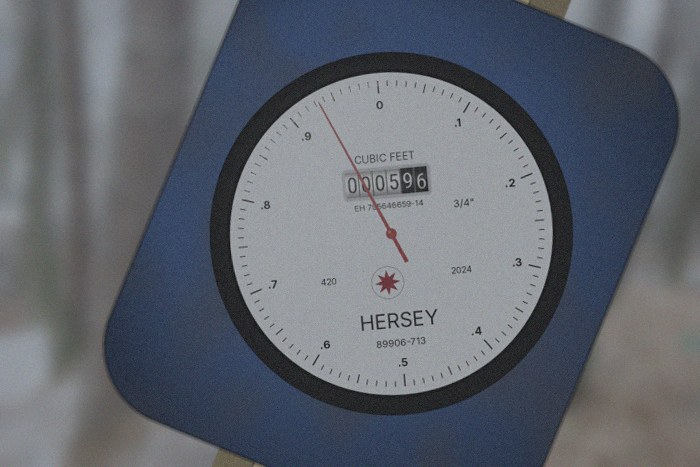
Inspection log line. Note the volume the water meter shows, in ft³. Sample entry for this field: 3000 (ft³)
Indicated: 595.93 (ft³)
